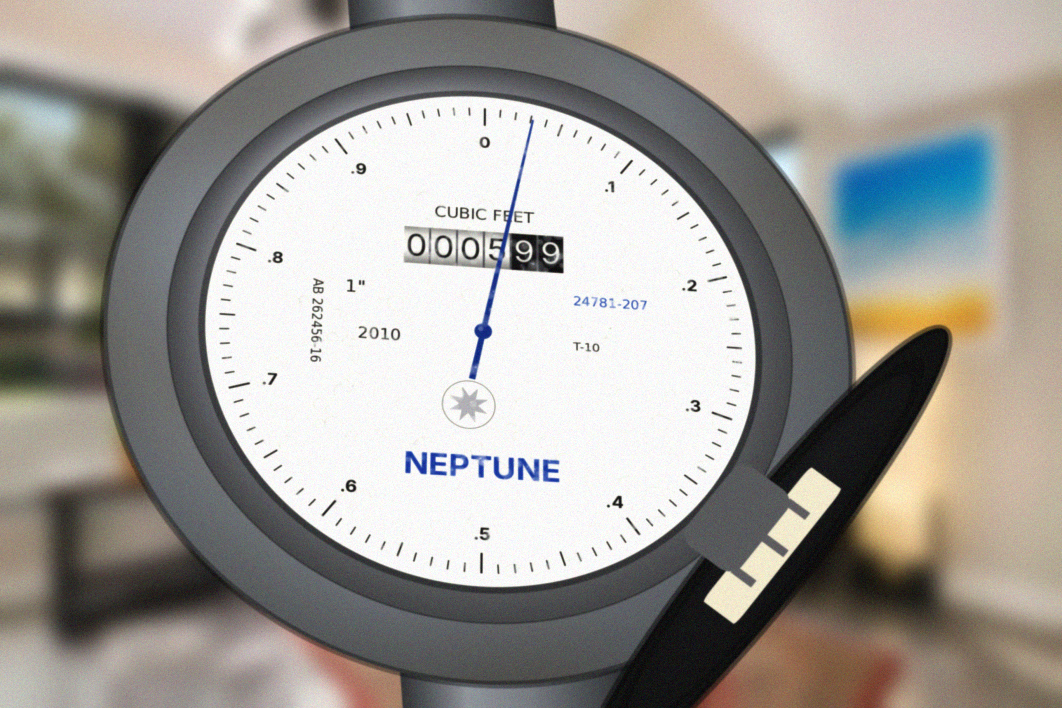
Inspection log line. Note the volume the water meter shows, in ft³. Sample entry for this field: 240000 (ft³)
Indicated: 599.03 (ft³)
